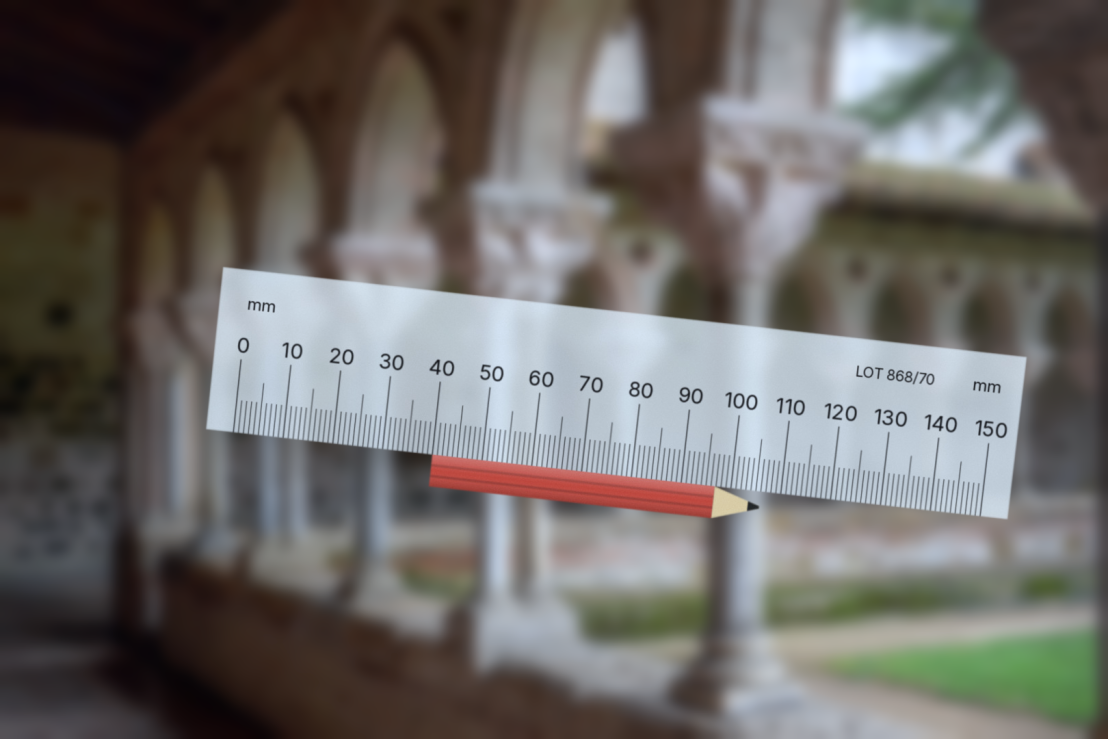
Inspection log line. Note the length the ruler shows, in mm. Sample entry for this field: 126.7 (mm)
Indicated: 66 (mm)
